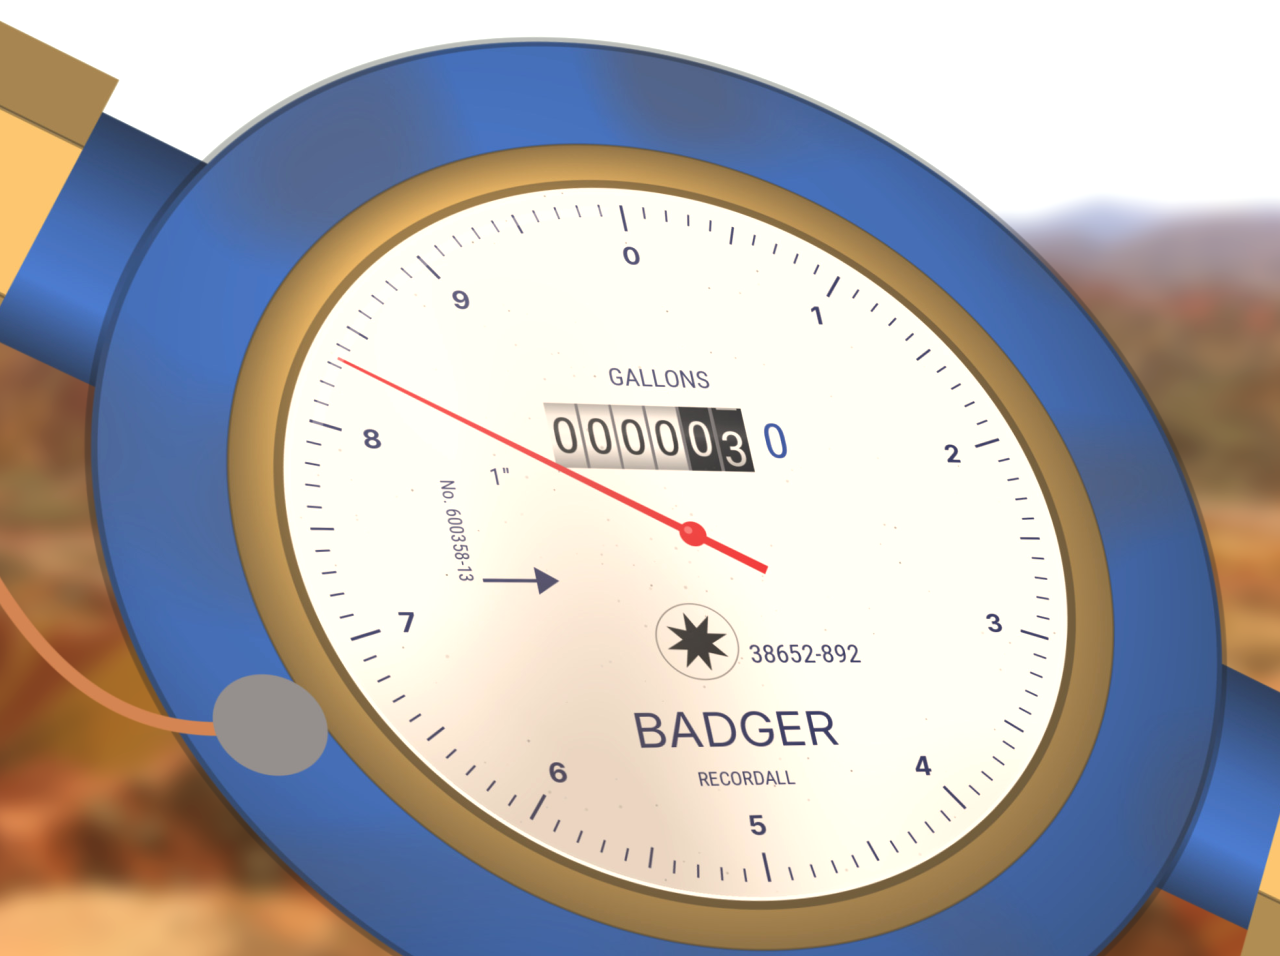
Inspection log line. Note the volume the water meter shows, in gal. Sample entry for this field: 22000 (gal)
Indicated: 28.3 (gal)
